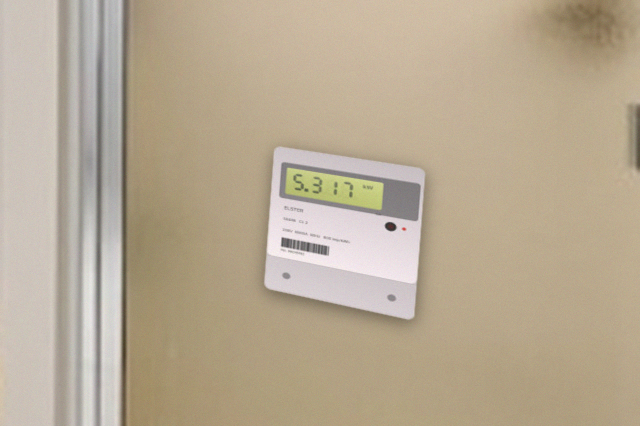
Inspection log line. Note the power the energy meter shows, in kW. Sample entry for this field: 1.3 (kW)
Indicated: 5.317 (kW)
